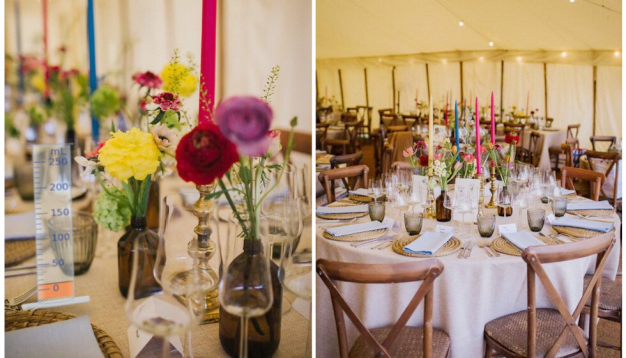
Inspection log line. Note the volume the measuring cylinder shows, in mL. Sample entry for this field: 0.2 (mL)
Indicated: 10 (mL)
